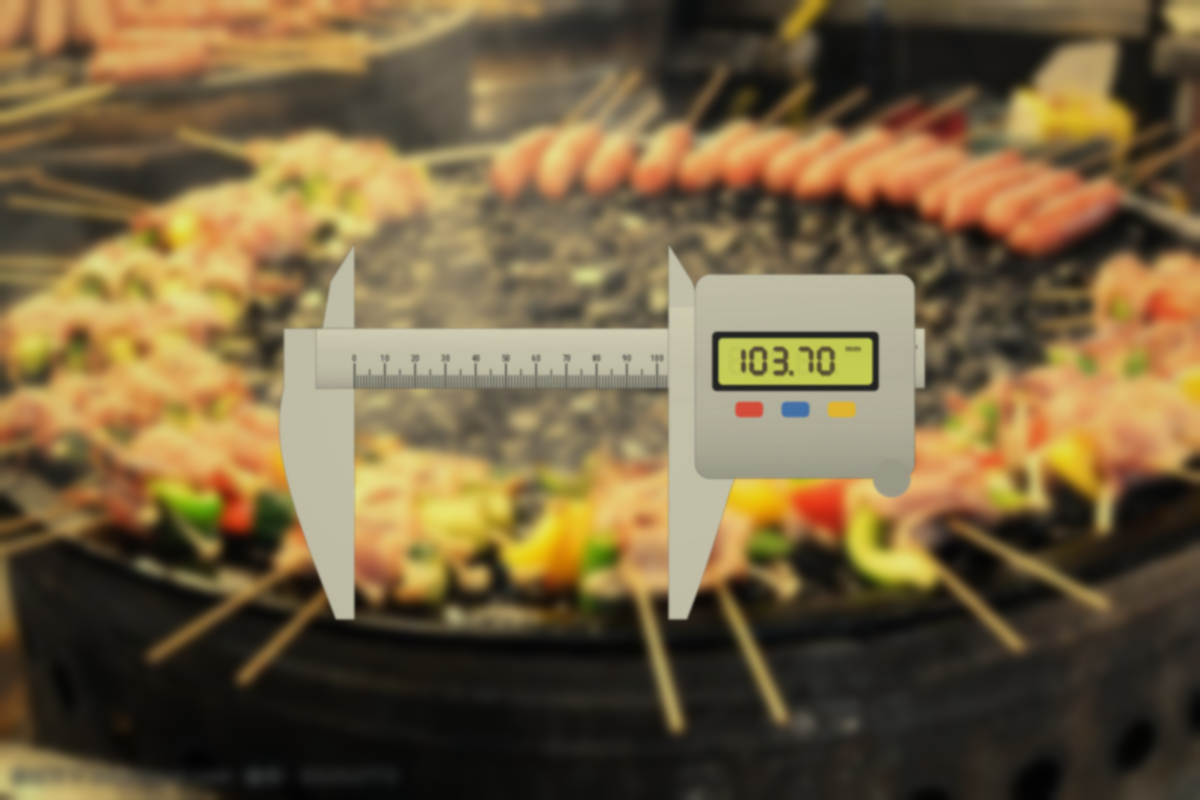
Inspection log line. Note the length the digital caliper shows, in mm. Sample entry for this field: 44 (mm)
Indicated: 103.70 (mm)
